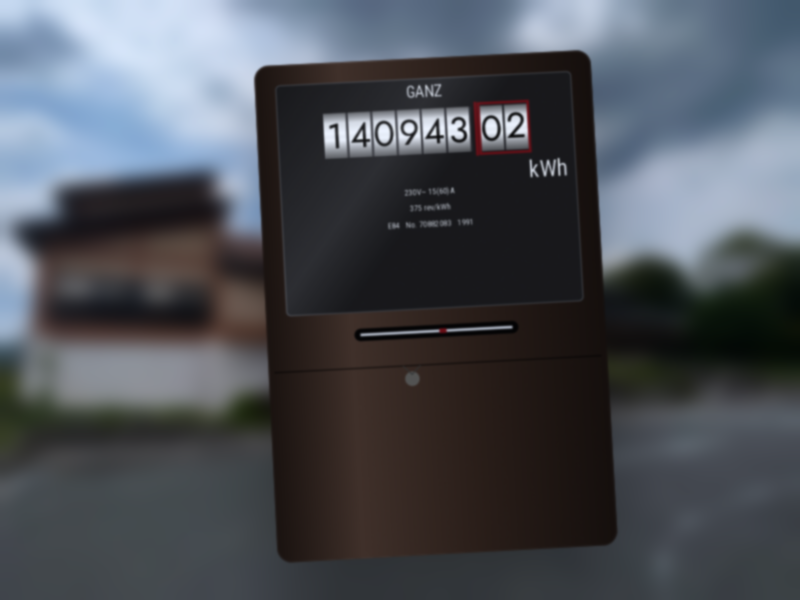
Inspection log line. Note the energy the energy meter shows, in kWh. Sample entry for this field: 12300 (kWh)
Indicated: 140943.02 (kWh)
